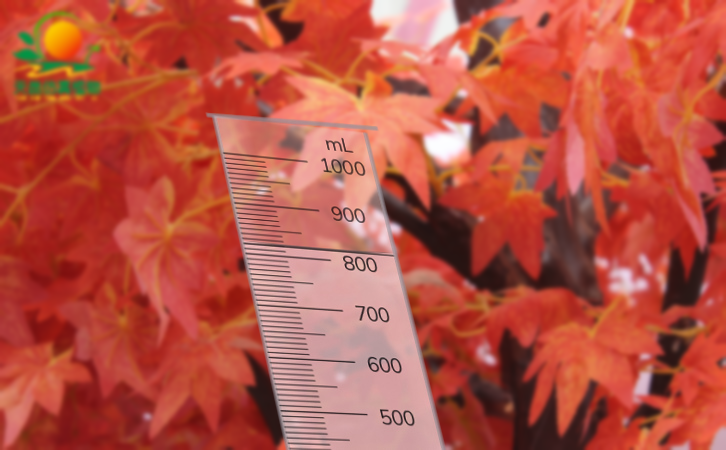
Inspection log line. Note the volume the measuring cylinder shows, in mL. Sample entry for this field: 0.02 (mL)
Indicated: 820 (mL)
